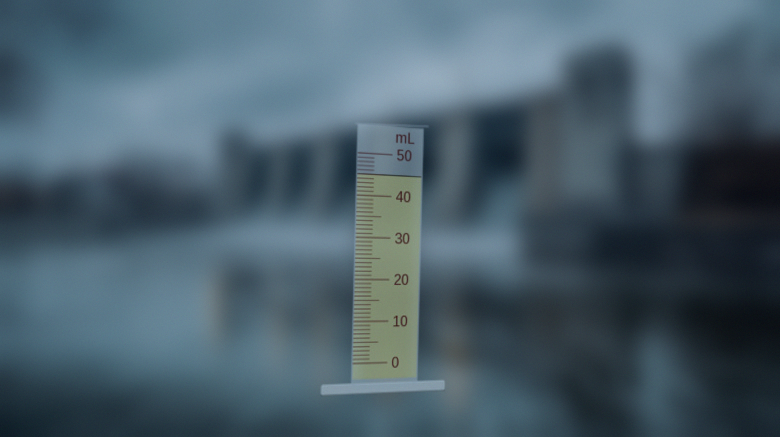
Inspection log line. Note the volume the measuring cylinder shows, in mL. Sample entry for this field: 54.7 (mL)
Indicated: 45 (mL)
